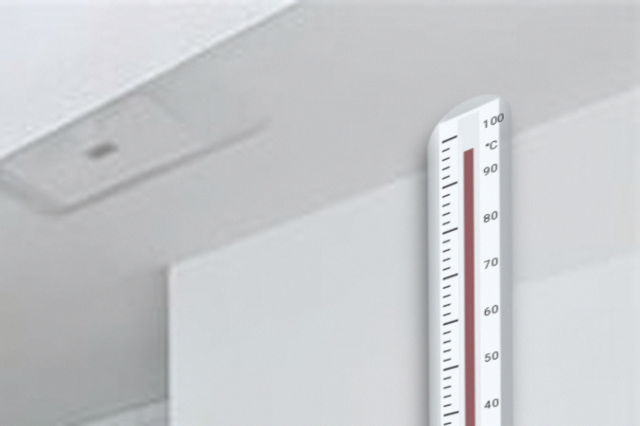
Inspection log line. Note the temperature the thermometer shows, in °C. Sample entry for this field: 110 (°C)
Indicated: 96 (°C)
